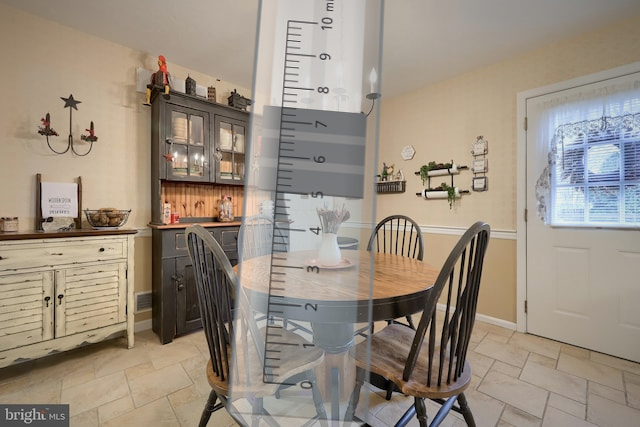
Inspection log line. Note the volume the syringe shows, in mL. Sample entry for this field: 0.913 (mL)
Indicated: 5 (mL)
